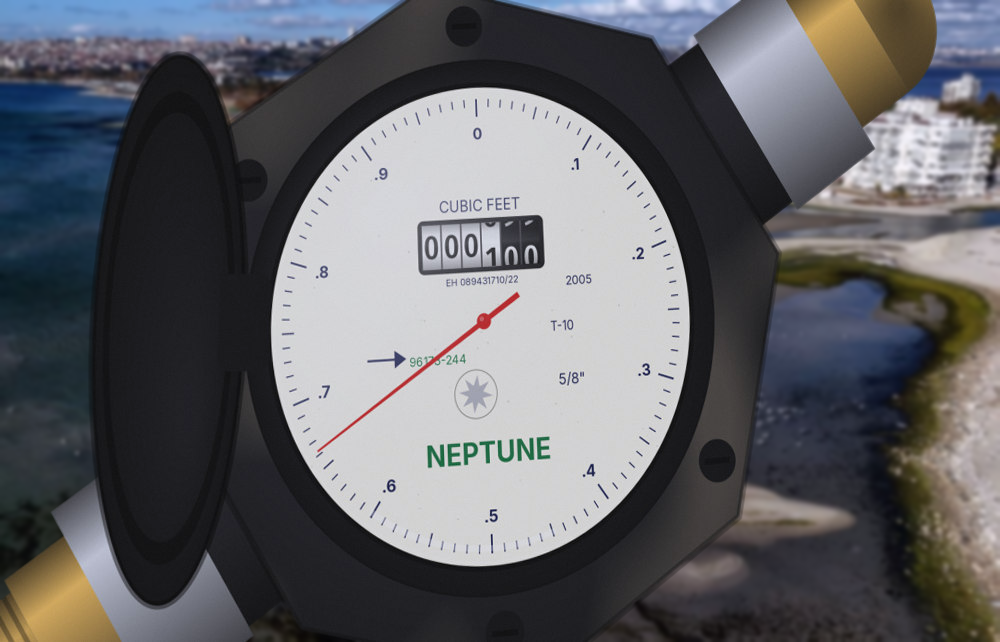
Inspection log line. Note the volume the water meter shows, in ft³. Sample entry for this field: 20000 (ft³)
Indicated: 99.66 (ft³)
